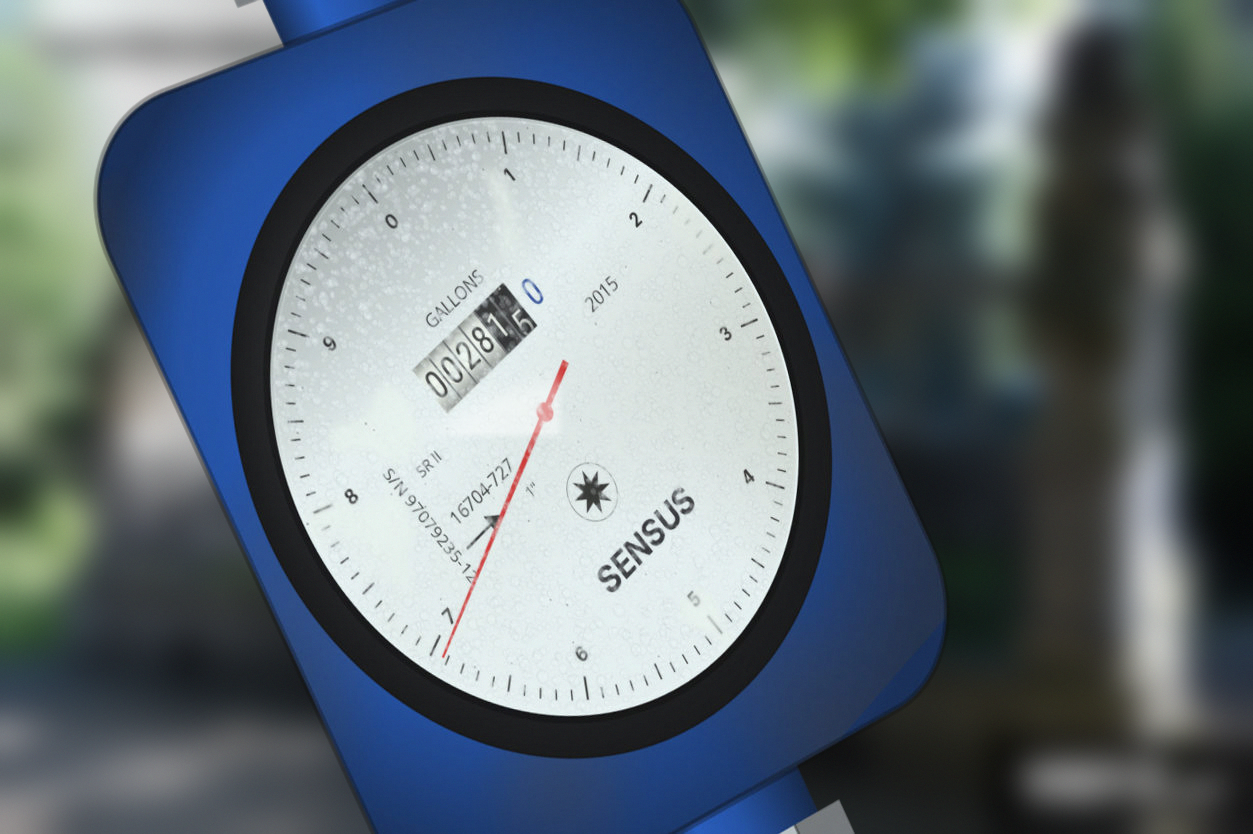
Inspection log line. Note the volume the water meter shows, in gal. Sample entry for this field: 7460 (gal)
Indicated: 28146.9 (gal)
